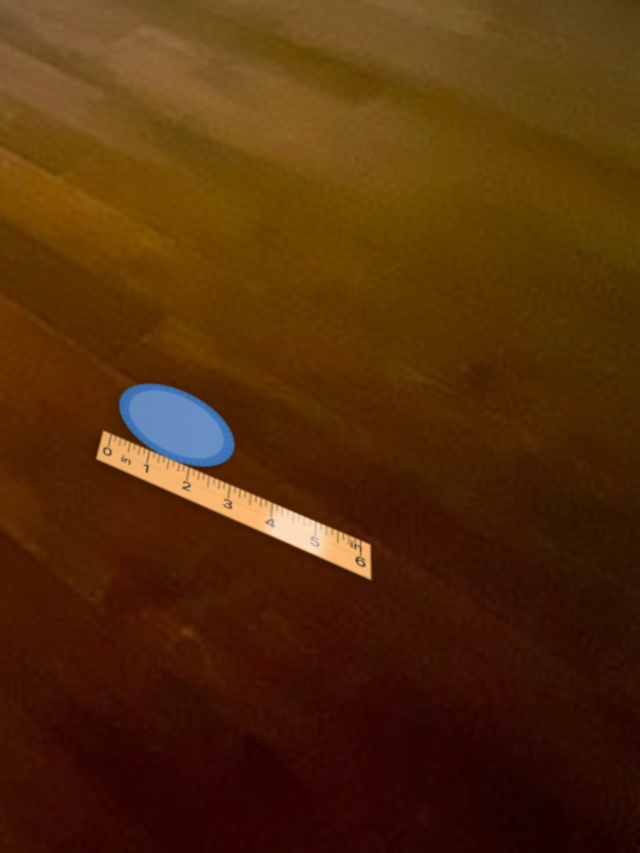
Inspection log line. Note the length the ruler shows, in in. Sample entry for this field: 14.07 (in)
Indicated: 3 (in)
